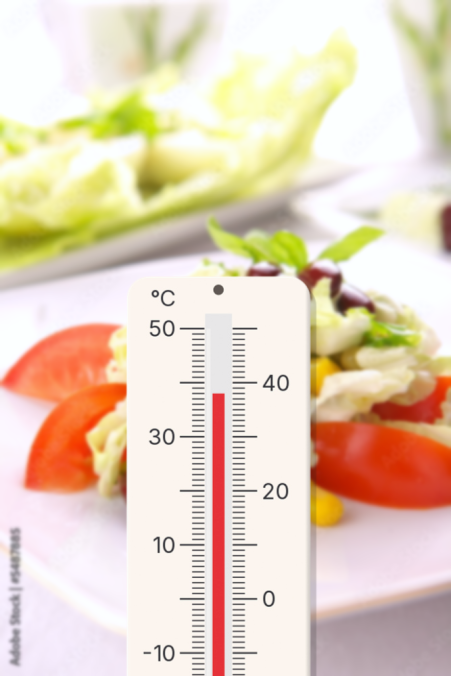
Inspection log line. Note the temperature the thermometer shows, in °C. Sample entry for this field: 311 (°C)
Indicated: 38 (°C)
